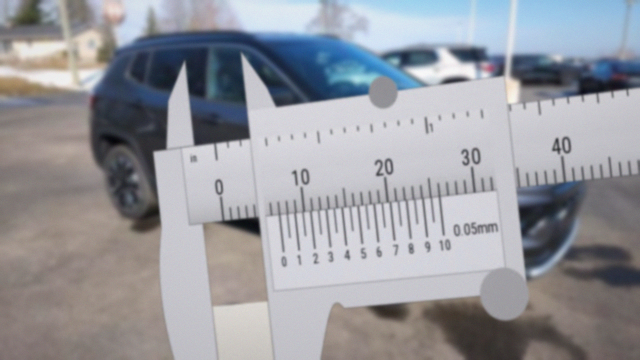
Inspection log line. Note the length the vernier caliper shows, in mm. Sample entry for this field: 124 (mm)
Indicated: 7.0 (mm)
